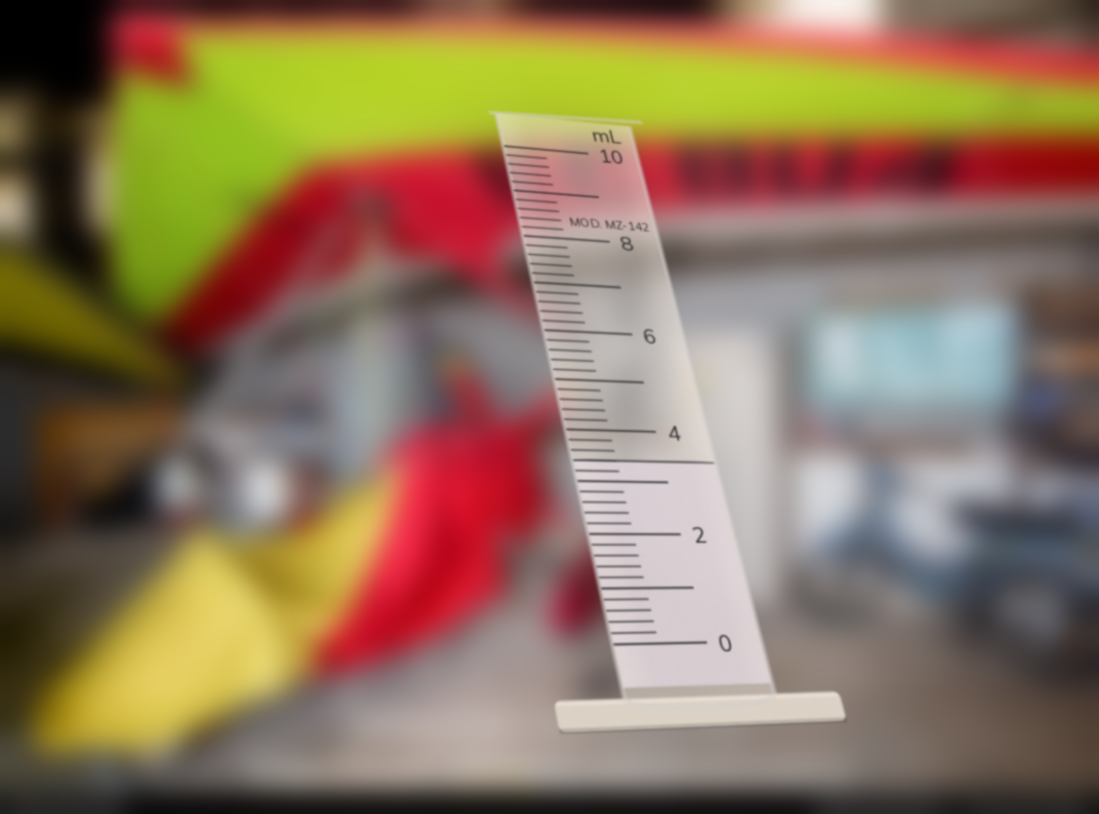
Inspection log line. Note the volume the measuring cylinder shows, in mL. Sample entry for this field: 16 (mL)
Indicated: 3.4 (mL)
